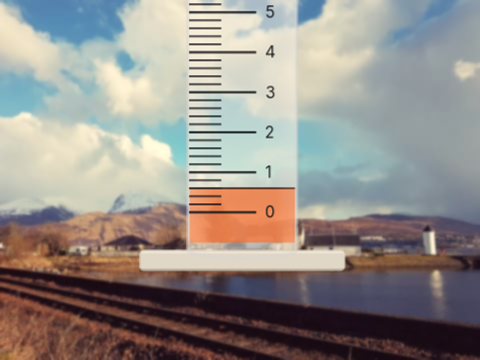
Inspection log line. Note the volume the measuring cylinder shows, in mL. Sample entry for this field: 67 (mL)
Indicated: 0.6 (mL)
